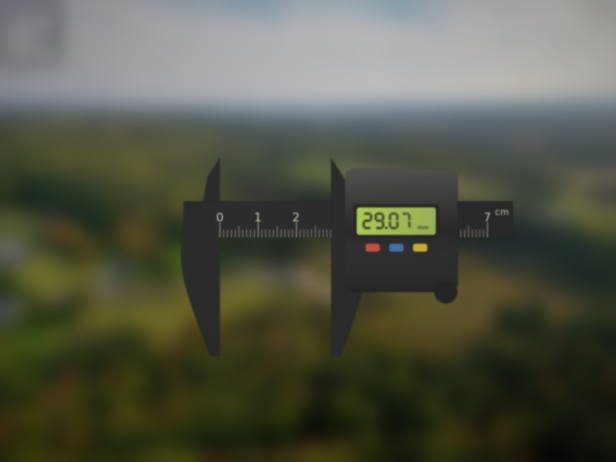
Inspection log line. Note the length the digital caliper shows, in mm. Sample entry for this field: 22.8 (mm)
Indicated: 29.07 (mm)
